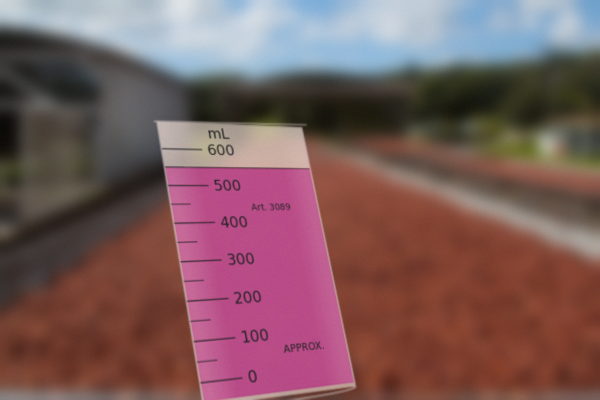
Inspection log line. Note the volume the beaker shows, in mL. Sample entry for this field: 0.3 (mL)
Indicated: 550 (mL)
